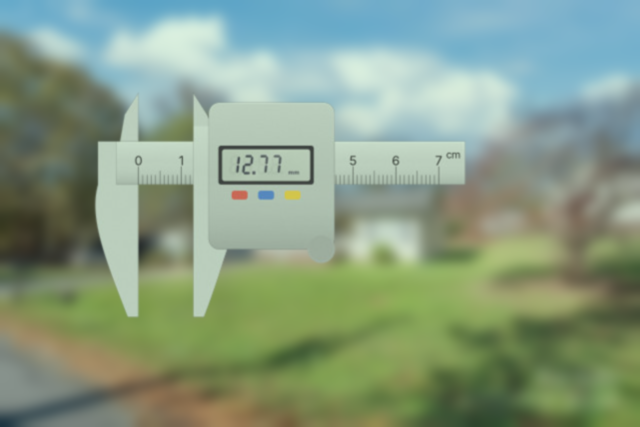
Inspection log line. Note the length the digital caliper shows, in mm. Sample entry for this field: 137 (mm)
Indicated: 12.77 (mm)
